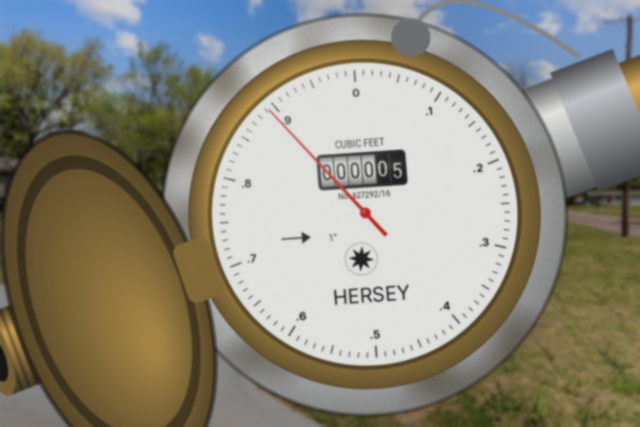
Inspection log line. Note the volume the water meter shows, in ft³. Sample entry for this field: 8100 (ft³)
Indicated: 4.89 (ft³)
